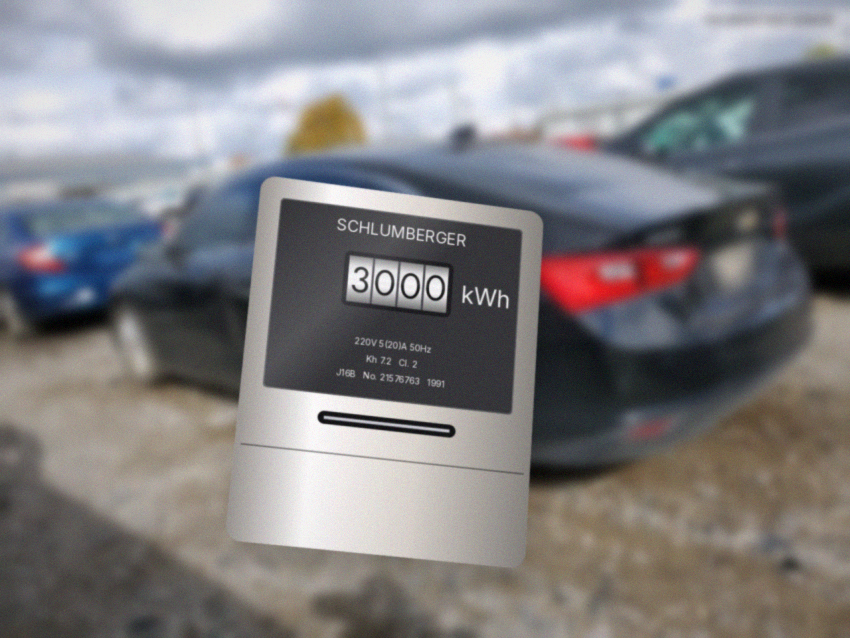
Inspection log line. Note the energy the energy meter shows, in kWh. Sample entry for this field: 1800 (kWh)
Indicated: 3000 (kWh)
